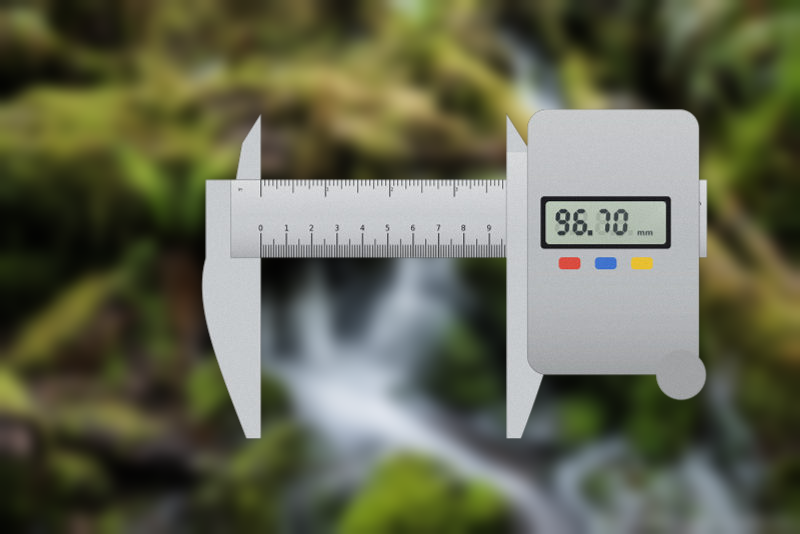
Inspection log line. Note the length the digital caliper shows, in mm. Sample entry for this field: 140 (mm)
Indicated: 96.70 (mm)
